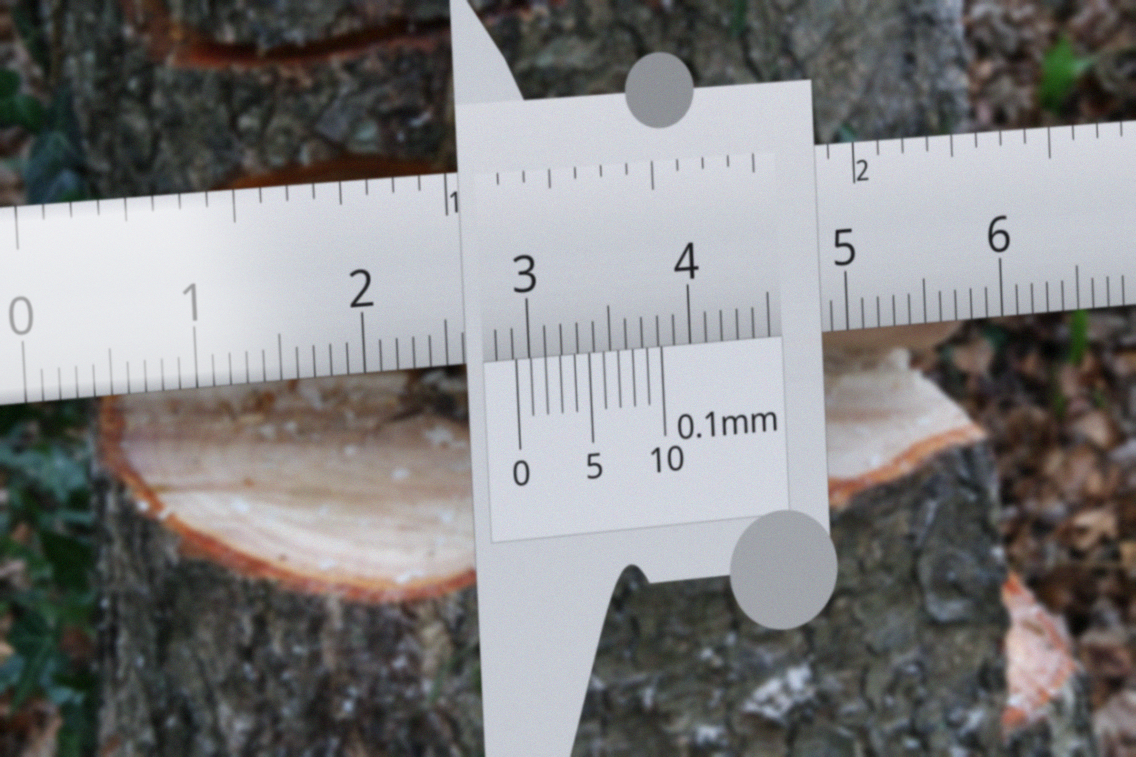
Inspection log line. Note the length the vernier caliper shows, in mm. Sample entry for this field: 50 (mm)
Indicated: 29.2 (mm)
